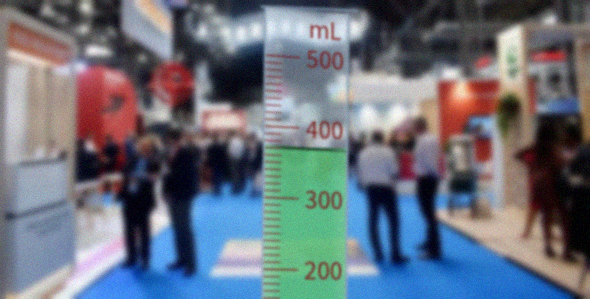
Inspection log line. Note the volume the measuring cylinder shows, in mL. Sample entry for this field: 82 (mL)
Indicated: 370 (mL)
